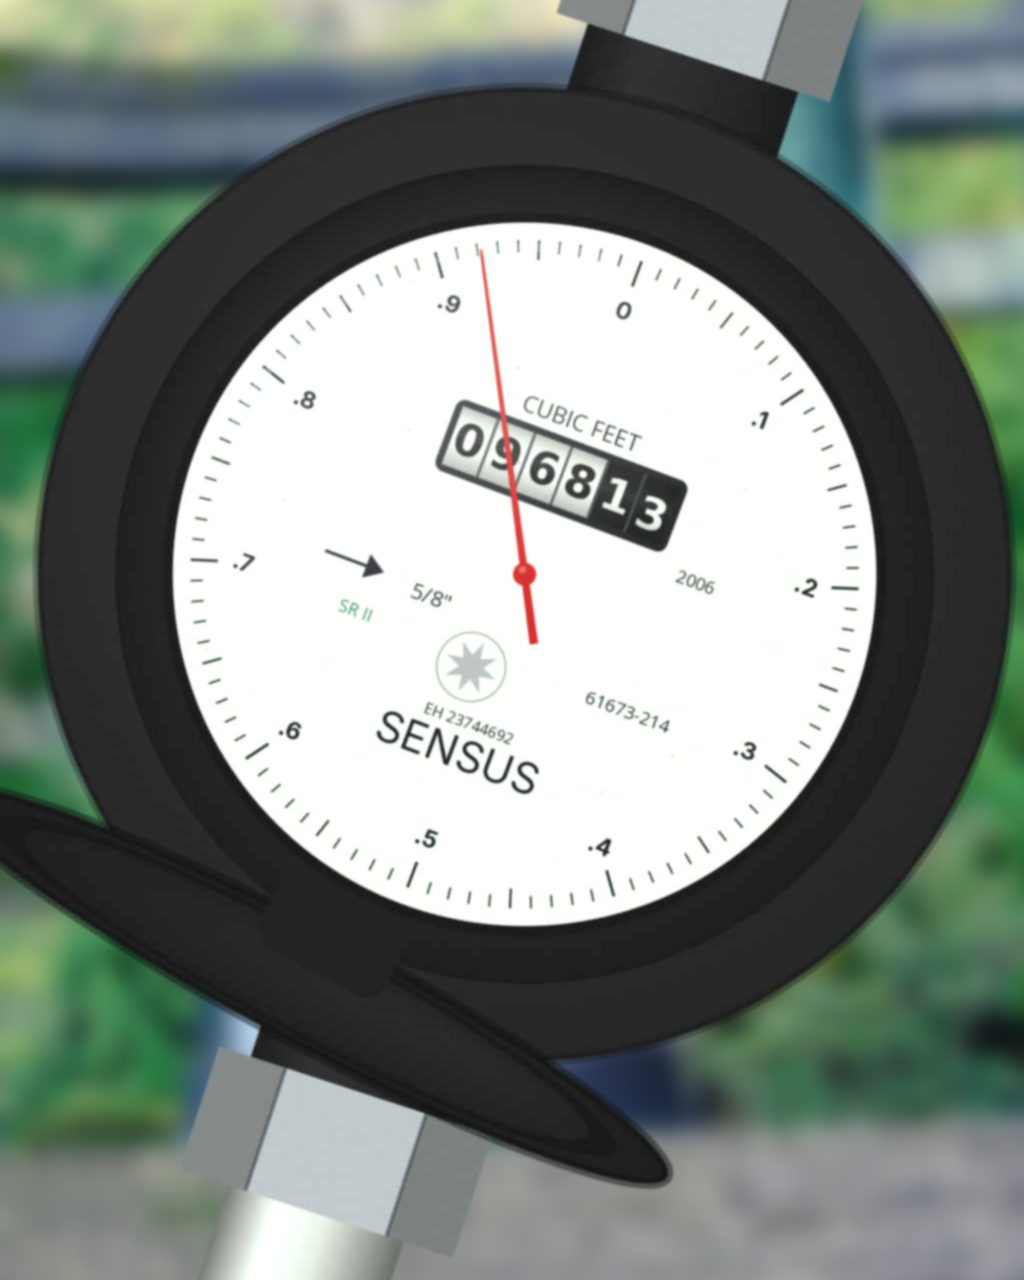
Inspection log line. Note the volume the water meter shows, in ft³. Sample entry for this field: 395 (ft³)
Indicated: 96812.92 (ft³)
